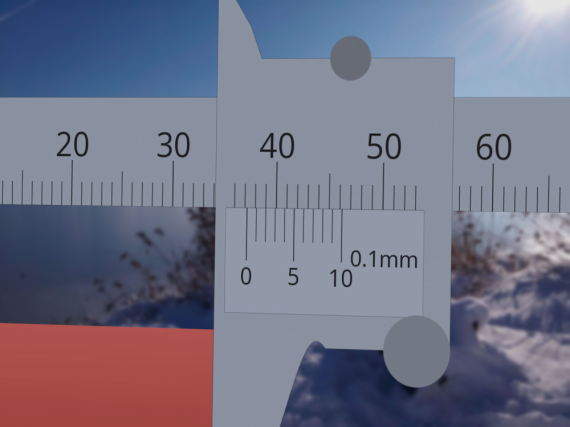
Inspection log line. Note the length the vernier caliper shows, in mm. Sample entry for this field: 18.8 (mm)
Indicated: 37.2 (mm)
